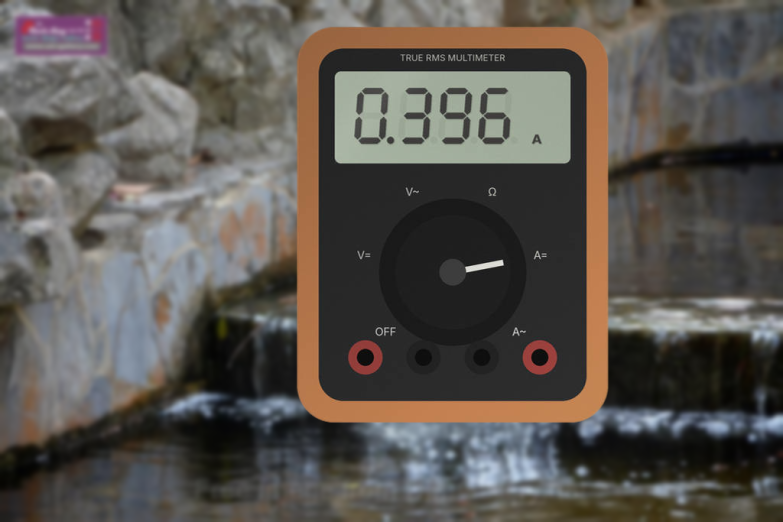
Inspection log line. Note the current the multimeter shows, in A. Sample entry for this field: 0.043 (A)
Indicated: 0.396 (A)
